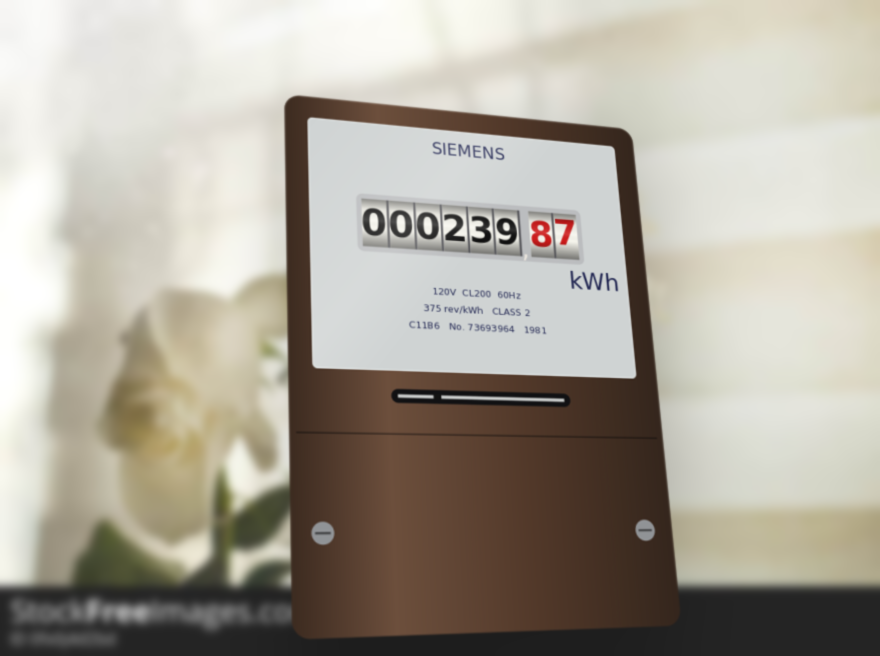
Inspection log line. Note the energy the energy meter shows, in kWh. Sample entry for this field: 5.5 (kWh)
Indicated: 239.87 (kWh)
